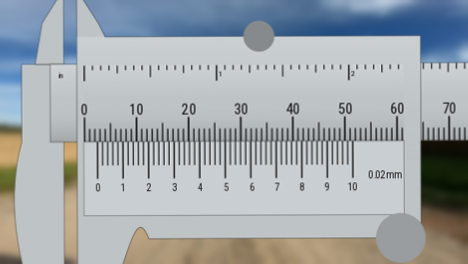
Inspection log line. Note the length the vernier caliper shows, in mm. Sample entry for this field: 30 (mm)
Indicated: 2.5 (mm)
